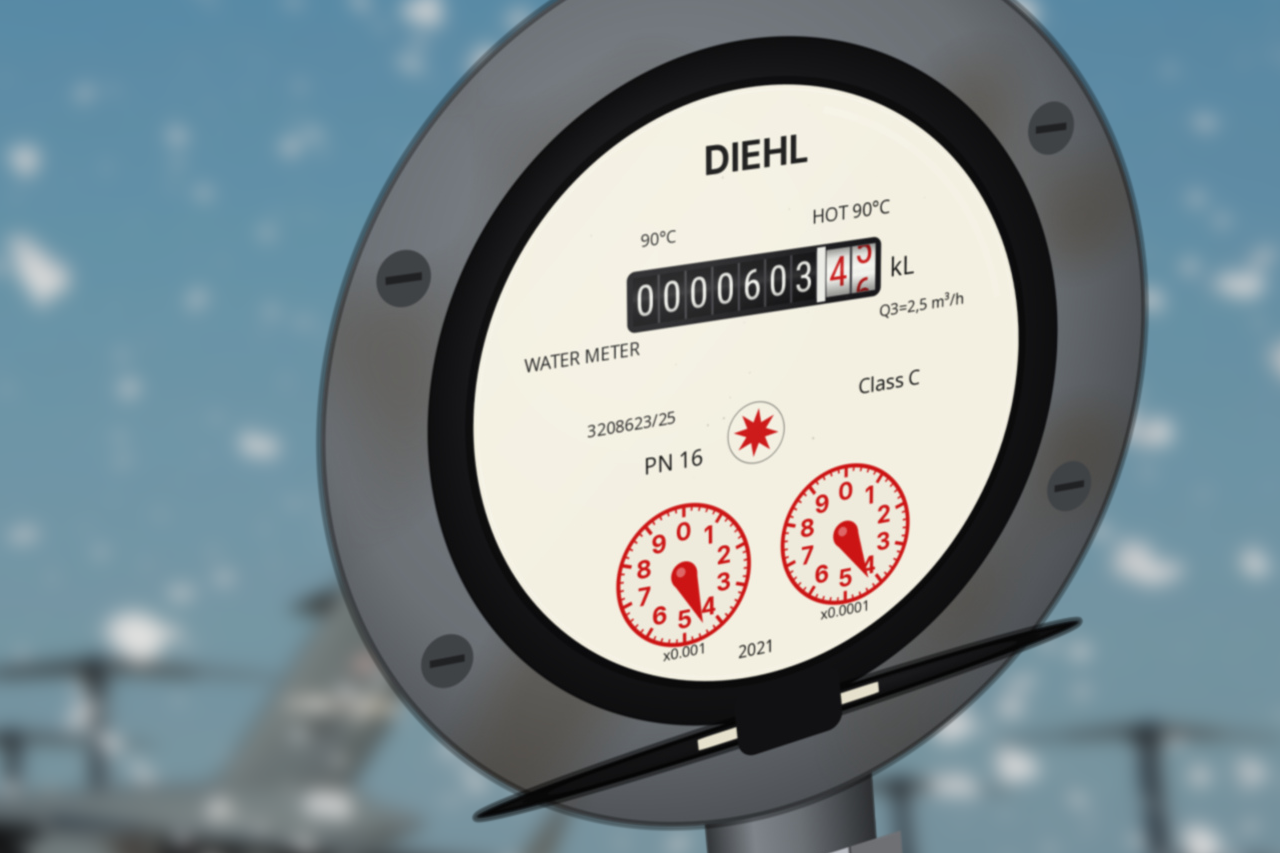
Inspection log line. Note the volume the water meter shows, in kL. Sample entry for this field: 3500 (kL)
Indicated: 603.4544 (kL)
